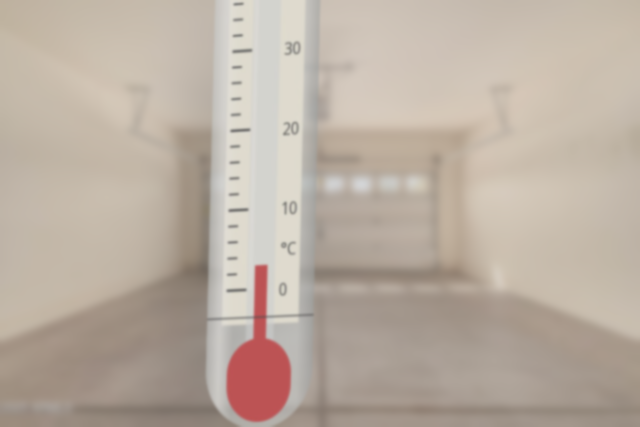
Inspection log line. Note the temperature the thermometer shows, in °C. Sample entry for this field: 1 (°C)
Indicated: 3 (°C)
